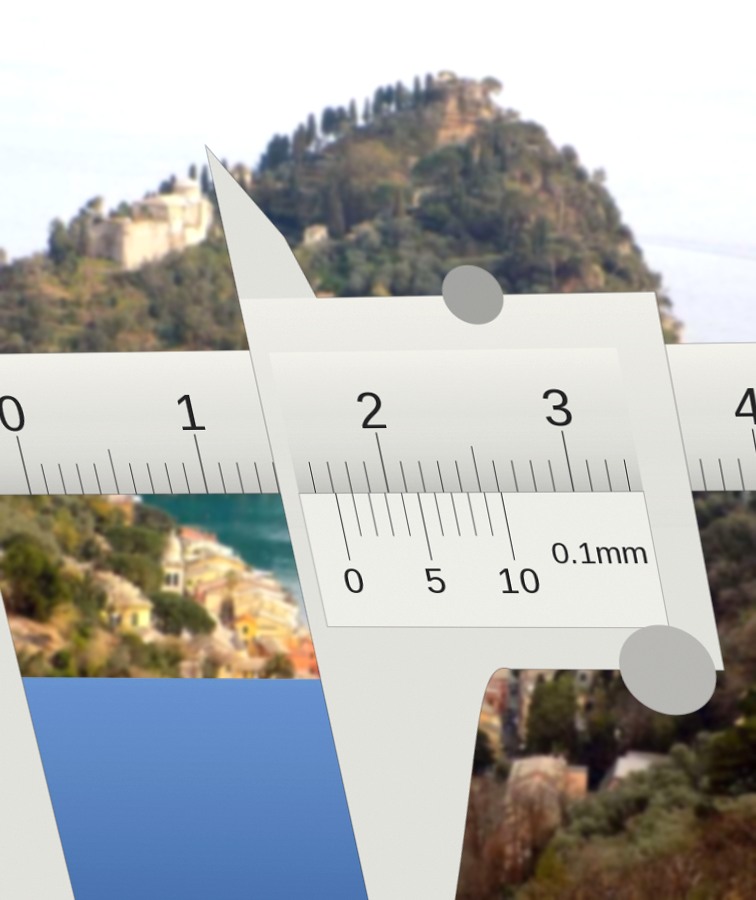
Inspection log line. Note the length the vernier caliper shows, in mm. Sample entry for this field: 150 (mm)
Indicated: 17.1 (mm)
